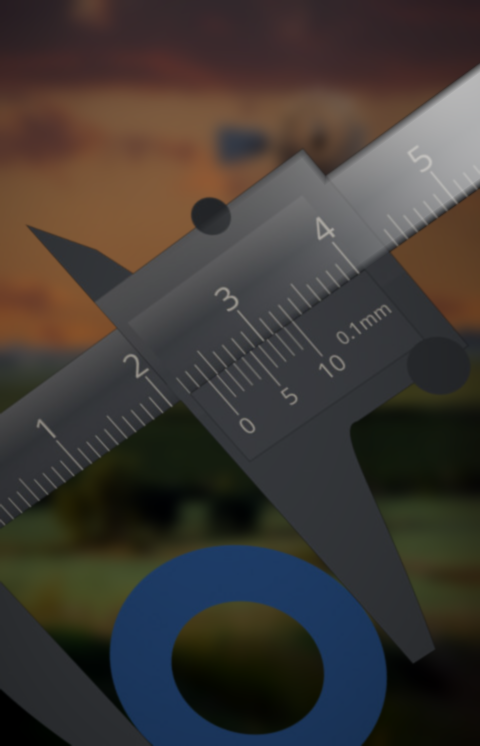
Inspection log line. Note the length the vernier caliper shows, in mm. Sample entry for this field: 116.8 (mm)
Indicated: 24.0 (mm)
